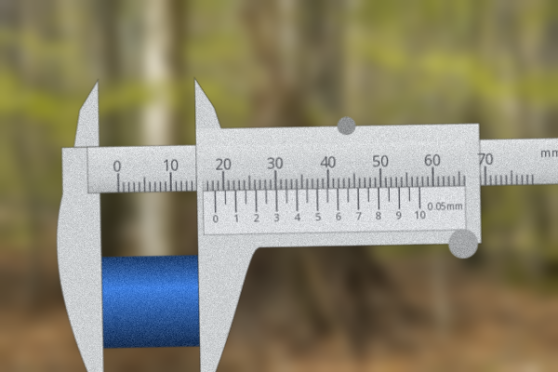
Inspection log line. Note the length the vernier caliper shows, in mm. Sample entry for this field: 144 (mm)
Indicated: 18.4 (mm)
